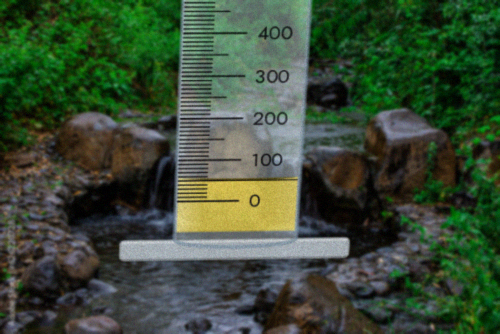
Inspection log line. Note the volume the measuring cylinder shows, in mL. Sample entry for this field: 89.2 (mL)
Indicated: 50 (mL)
